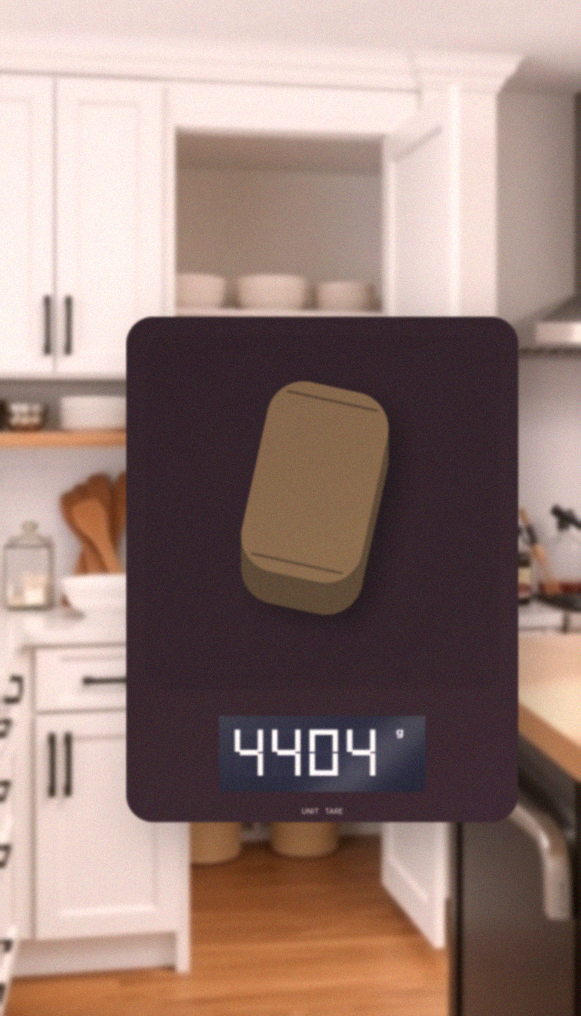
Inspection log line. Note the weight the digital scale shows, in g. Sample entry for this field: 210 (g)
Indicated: 4404 (g)
